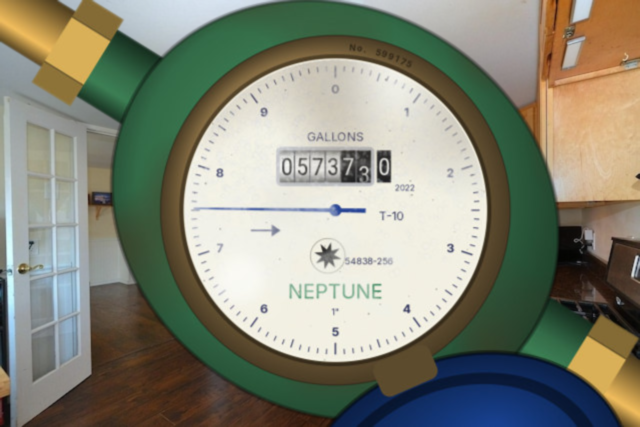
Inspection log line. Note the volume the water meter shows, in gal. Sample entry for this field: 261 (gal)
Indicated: 573727.5 (gal)
